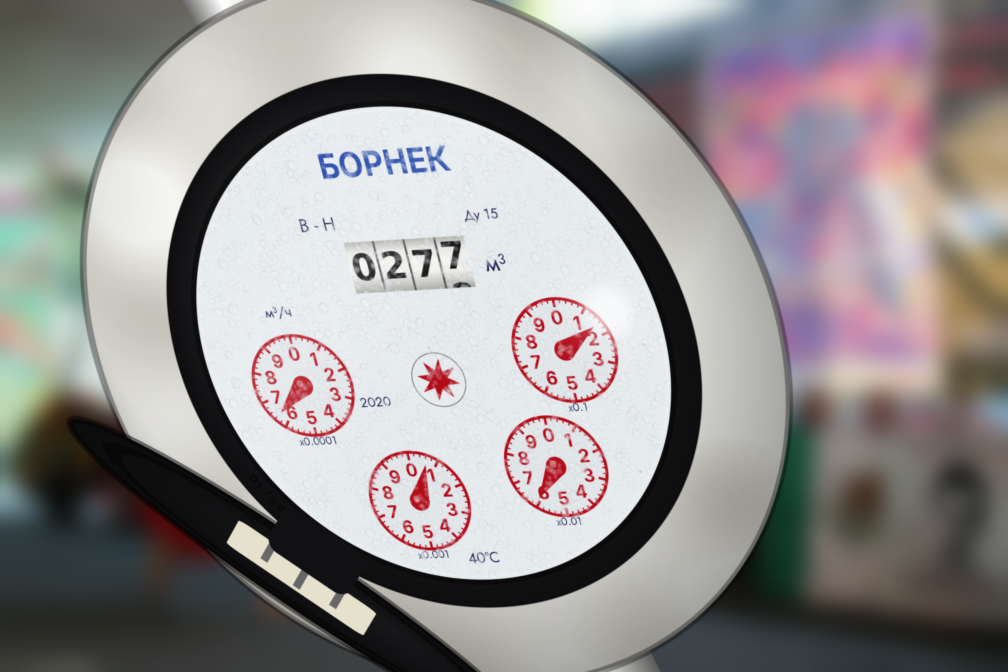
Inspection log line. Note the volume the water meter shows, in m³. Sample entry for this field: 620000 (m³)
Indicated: 277.1606 (m³)
